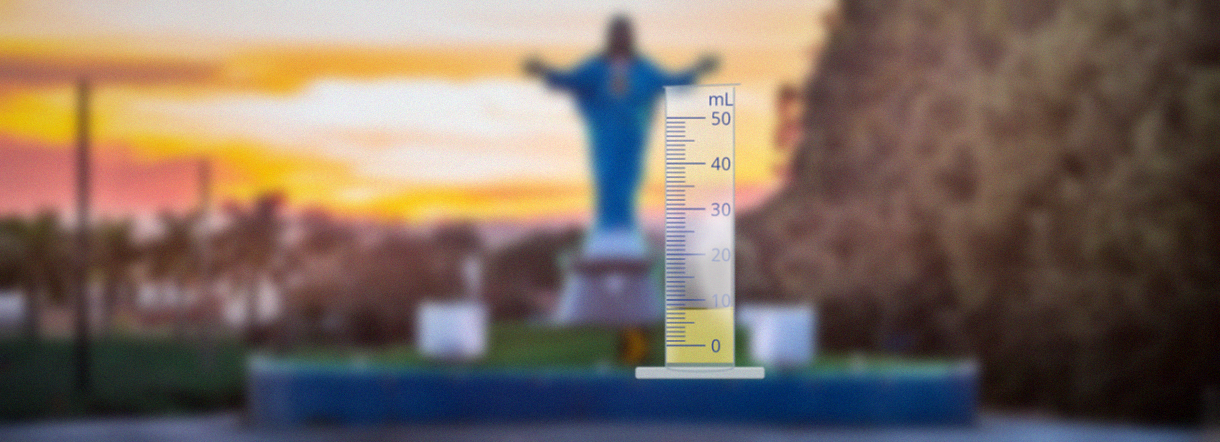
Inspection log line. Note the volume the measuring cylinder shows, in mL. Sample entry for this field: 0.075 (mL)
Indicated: 8 (mL)
